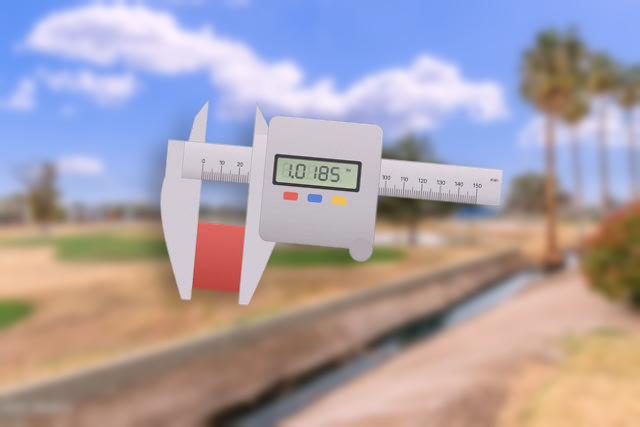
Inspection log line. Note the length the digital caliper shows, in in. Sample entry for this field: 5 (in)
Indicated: 1.0185 (in)
